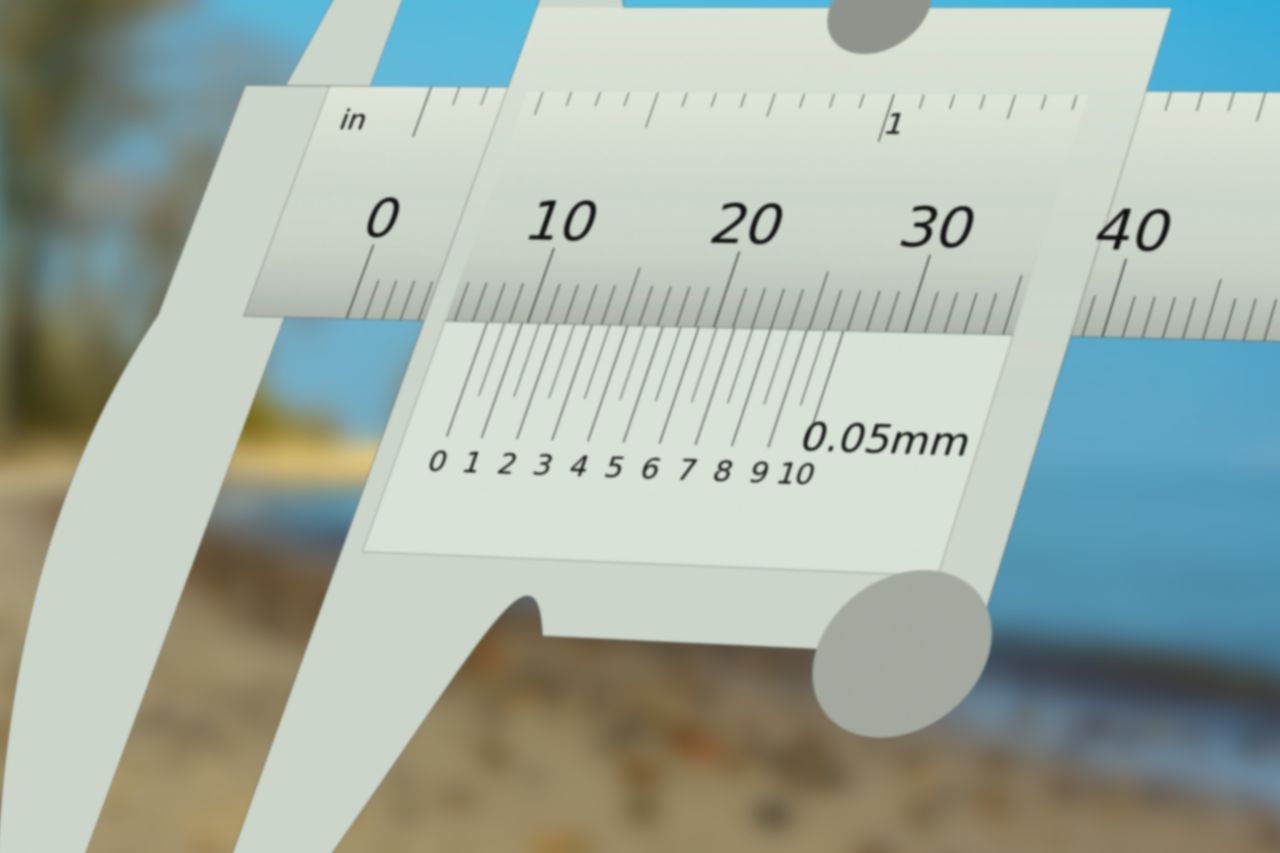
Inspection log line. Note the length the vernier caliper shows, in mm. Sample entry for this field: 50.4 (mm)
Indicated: 7.8 (mm)
